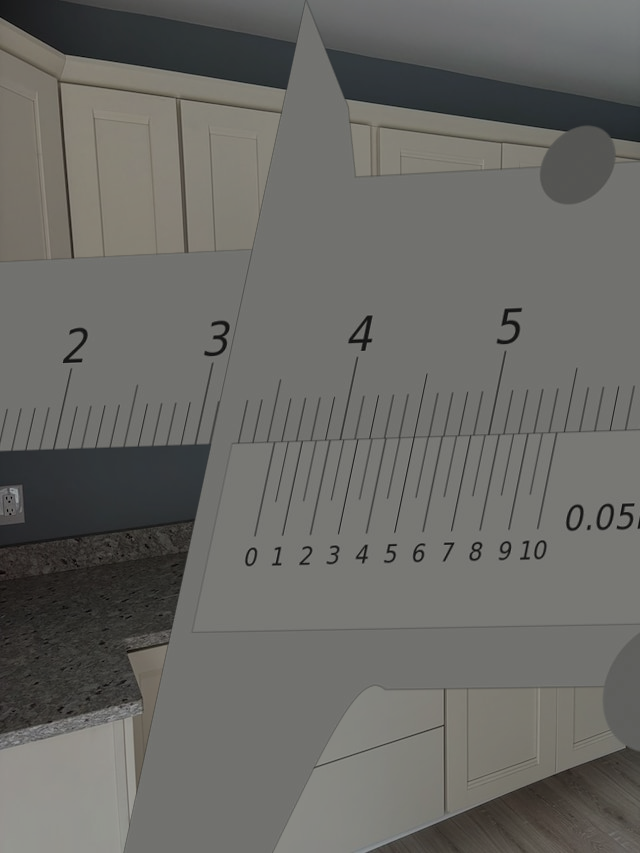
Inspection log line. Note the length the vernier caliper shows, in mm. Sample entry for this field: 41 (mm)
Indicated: 35.5 (mm)
